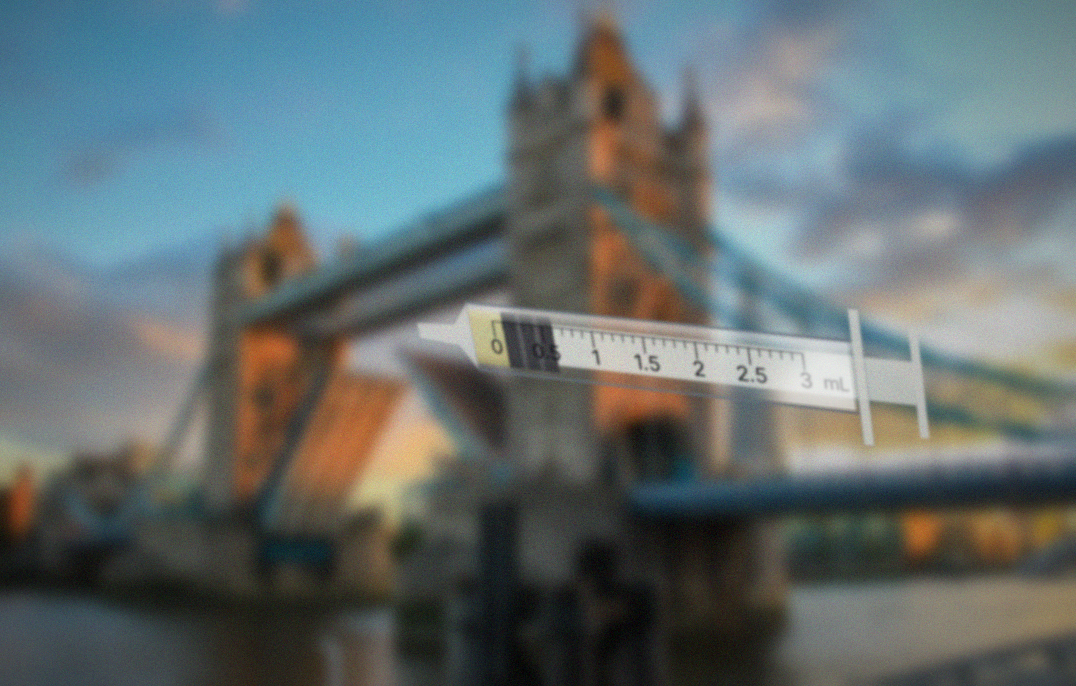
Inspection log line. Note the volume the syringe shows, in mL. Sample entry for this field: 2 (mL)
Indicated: 0.1 (mL)
